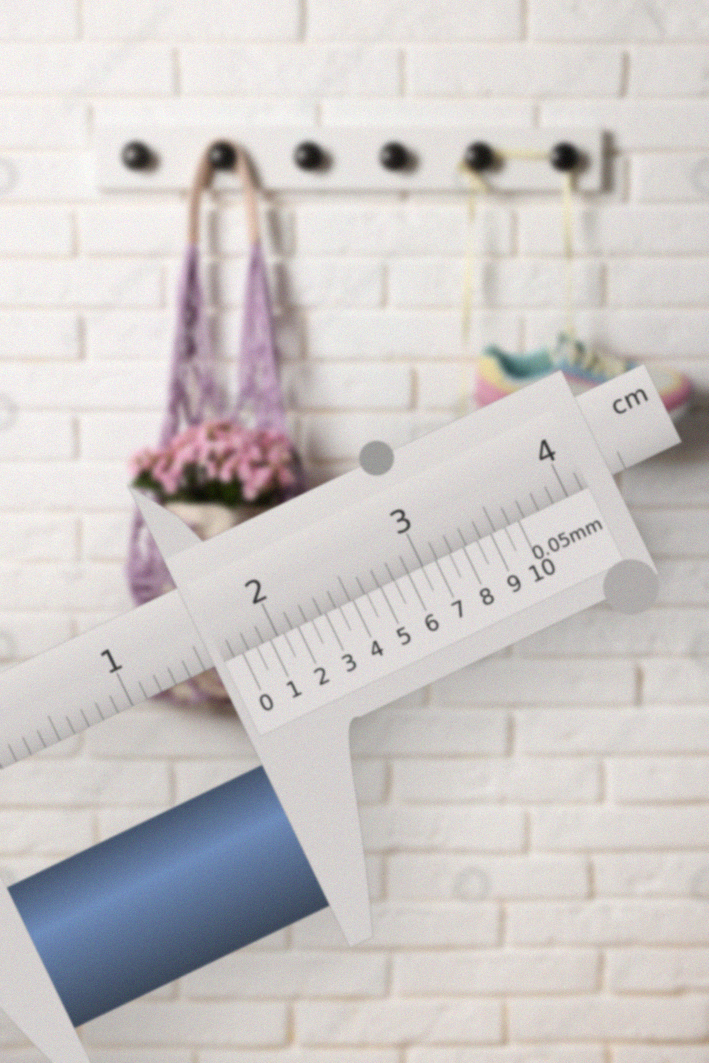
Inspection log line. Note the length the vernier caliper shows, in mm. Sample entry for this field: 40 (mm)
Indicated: 17.6 (mm)
